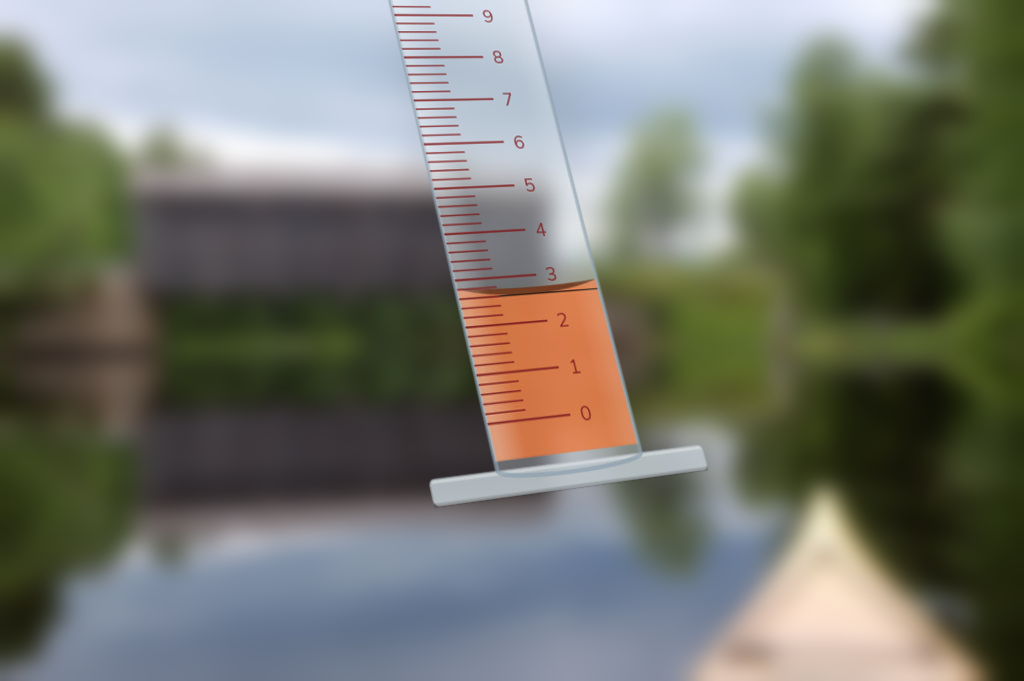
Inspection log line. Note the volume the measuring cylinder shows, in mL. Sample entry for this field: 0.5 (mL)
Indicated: 2.6 (mL)
